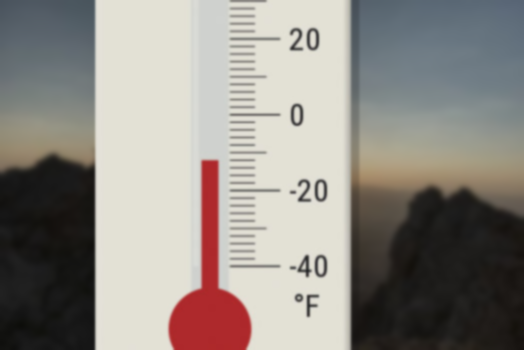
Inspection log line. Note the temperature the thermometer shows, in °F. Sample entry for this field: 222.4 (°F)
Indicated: -12 (°F)
